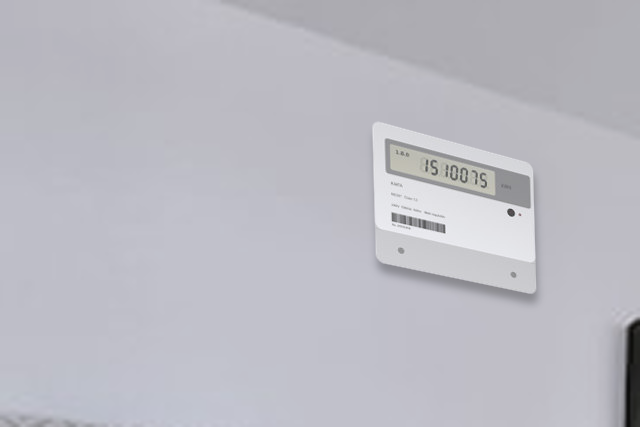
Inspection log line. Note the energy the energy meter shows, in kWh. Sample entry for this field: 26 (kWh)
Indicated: 1510075 (kWh)
